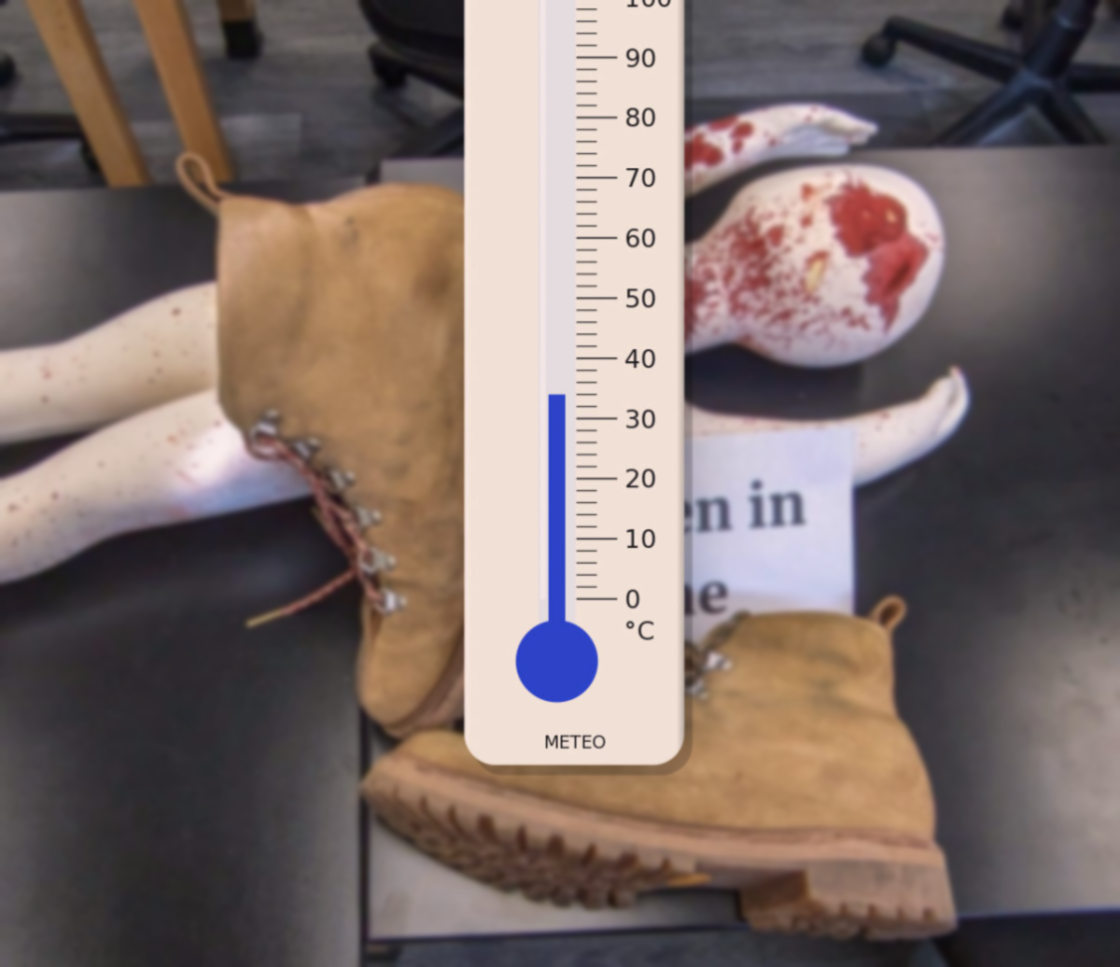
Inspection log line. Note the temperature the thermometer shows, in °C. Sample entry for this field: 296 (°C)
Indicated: 34 (°C)
